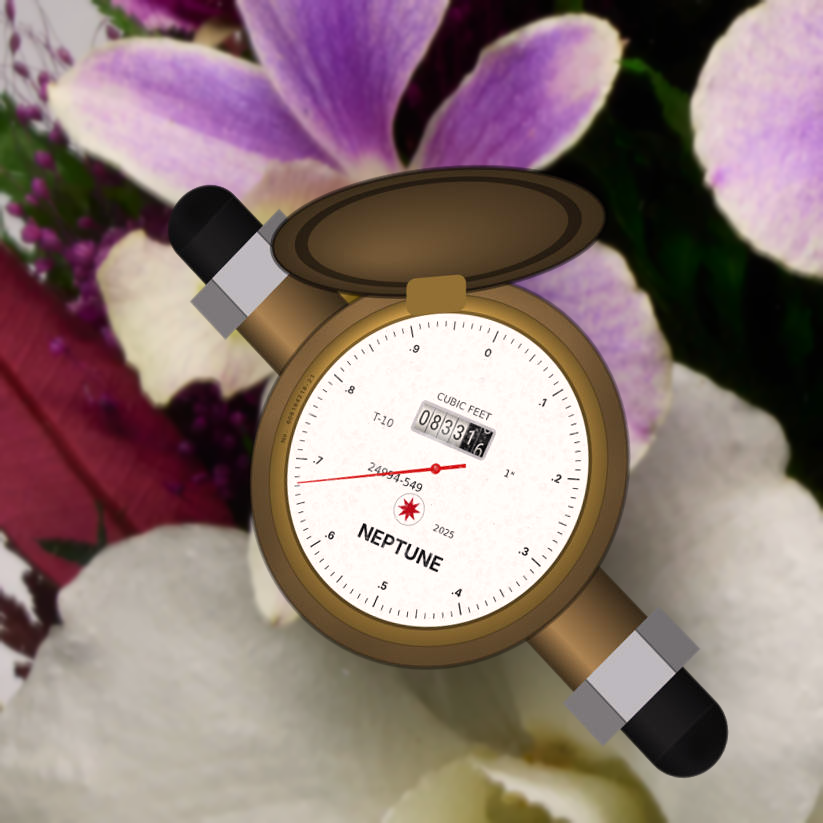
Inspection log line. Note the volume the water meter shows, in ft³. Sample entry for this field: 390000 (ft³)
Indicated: 83315.67 (ft³)
